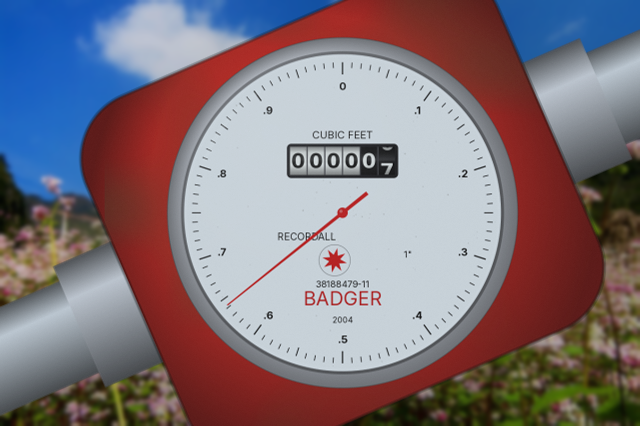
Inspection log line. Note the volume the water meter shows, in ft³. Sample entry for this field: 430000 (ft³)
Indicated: 6.64 (ft³)
